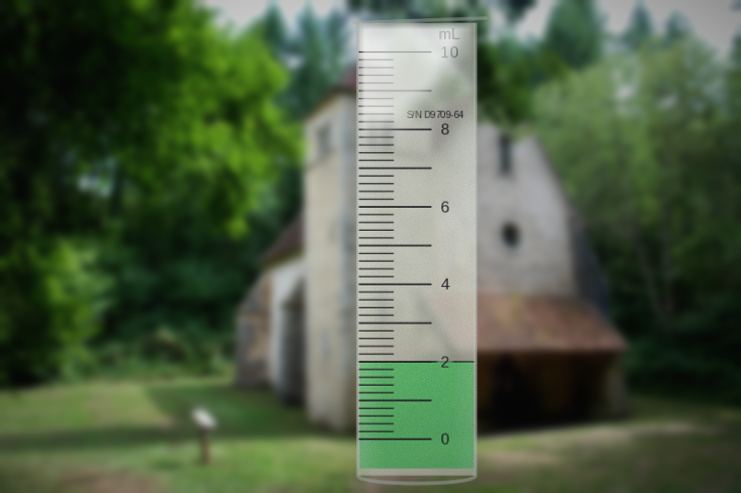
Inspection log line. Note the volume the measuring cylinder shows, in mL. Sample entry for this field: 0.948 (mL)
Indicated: 2 (mL)
